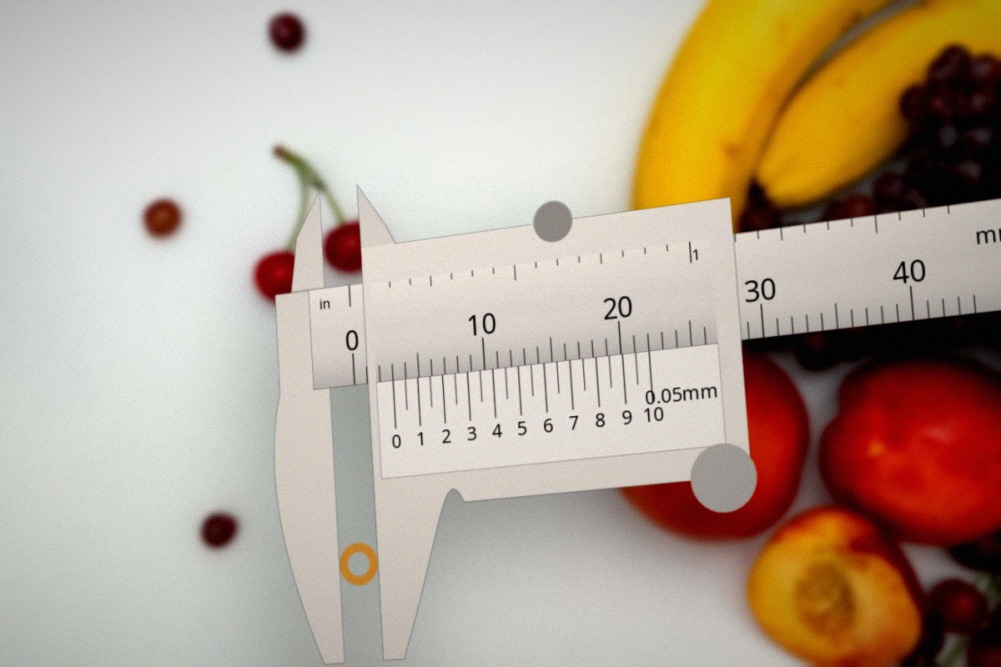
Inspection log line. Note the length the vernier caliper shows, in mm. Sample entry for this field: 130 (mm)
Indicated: 3.0 (mm)
